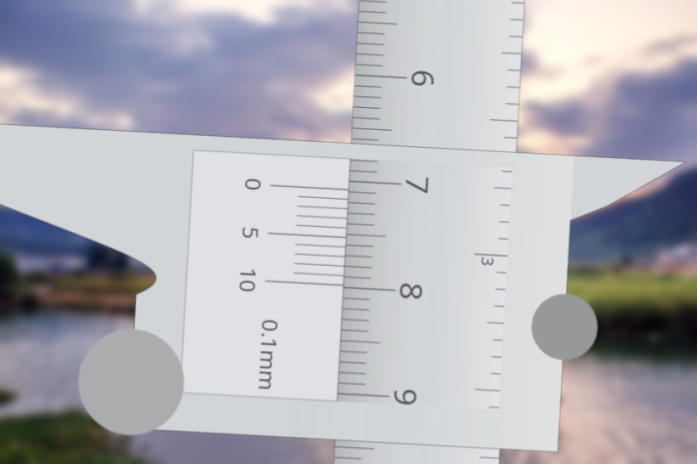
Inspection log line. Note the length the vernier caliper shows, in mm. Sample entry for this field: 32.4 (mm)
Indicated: 70.8 (mm)
